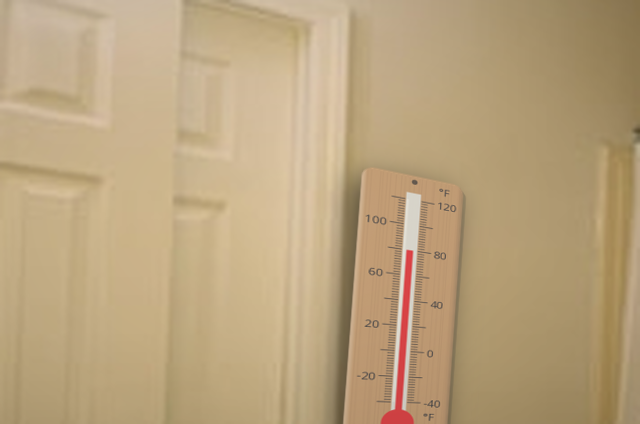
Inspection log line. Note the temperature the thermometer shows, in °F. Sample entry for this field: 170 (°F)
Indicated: 80 (°F)
